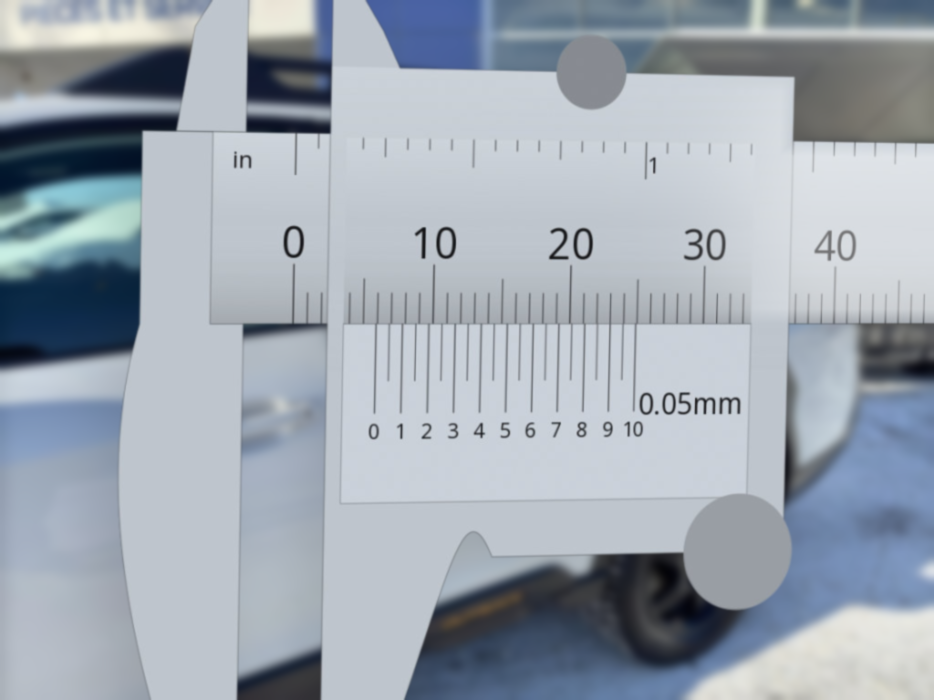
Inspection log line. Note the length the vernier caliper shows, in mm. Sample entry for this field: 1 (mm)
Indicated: 5.9 (mm)
